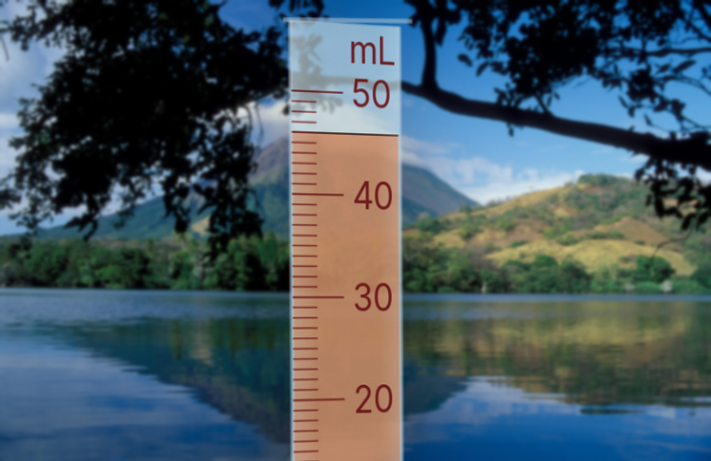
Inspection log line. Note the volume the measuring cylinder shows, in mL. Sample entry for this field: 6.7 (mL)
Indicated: 46 (mL)
